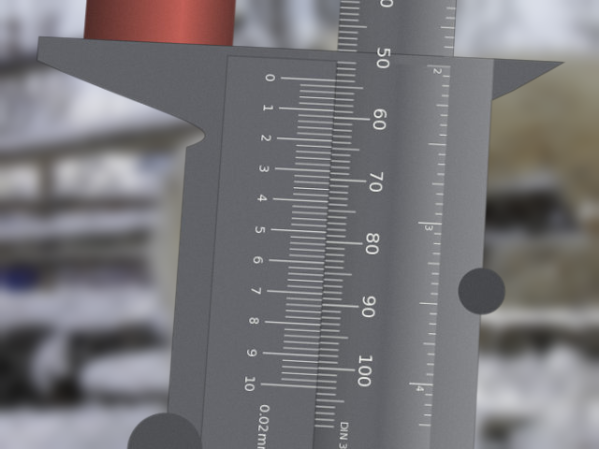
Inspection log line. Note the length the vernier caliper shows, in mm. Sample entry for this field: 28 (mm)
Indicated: 54.0 (mm)
